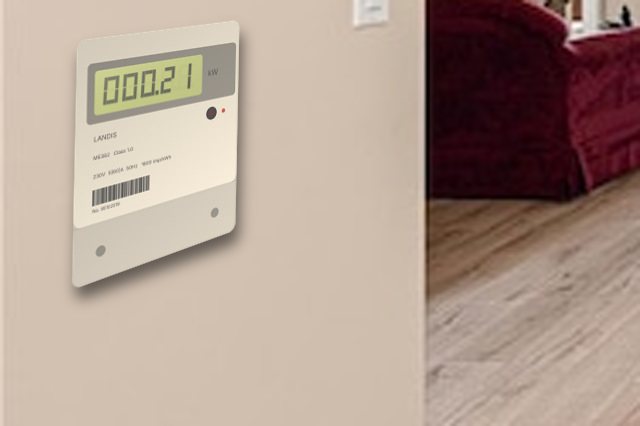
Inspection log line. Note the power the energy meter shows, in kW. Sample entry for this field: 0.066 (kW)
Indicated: 0.21 (kW)
